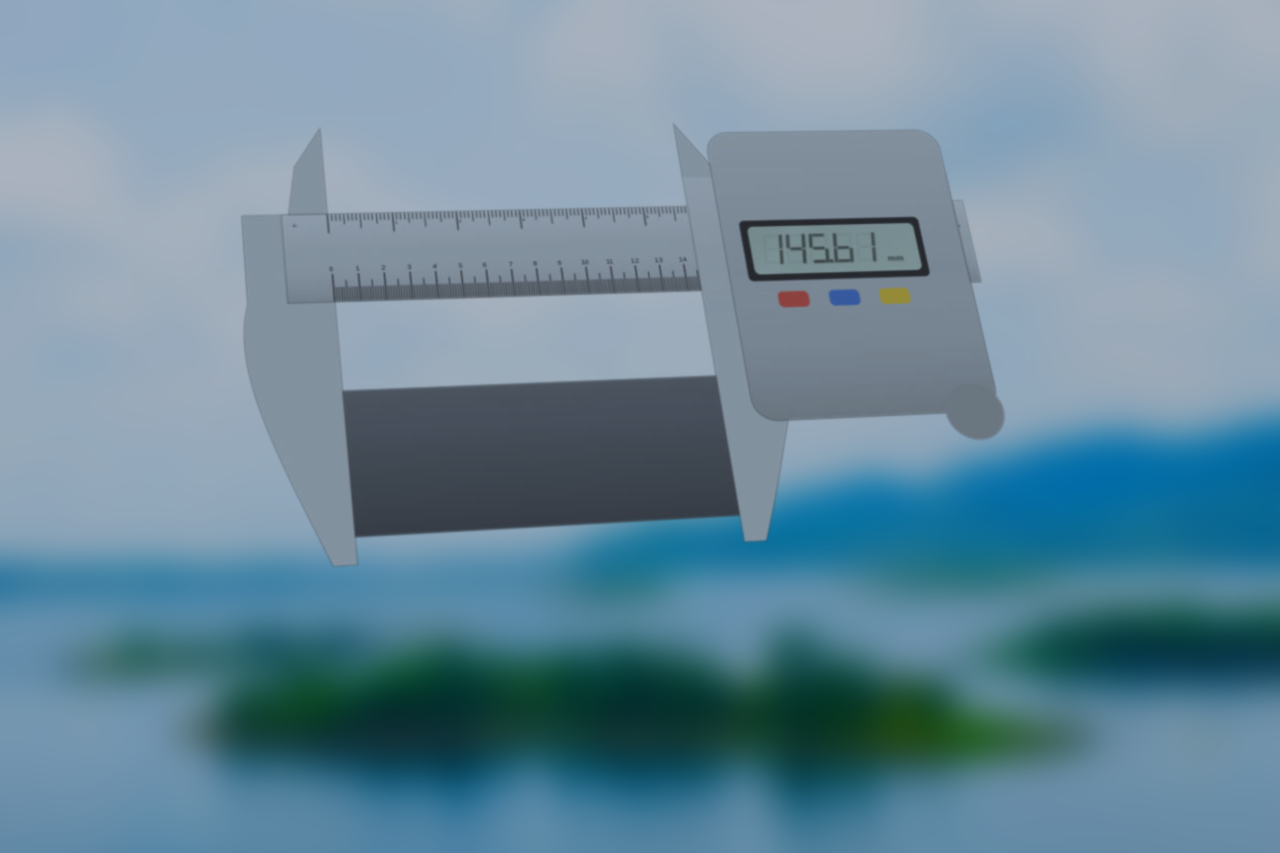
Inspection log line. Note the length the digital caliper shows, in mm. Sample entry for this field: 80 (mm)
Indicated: 145.61 (mm)
